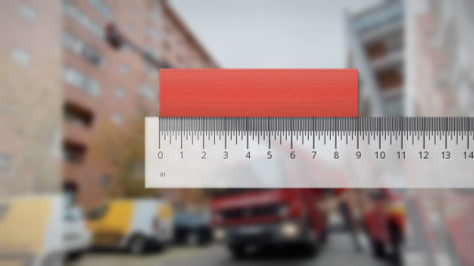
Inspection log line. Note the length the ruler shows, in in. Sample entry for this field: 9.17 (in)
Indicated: 9 (in)
